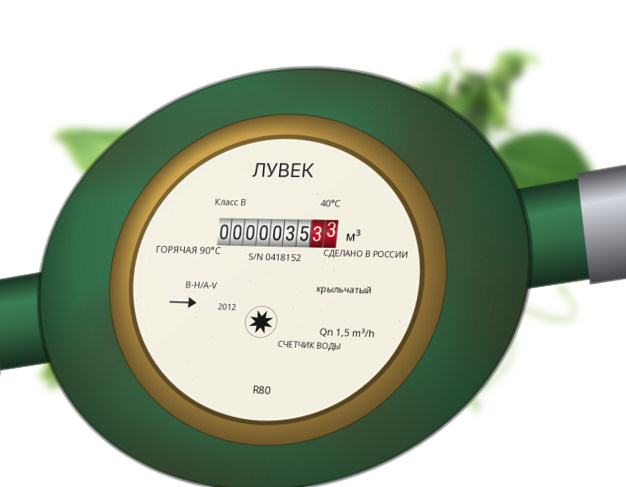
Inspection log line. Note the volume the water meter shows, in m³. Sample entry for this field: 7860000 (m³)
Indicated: 35.33 (m³)
